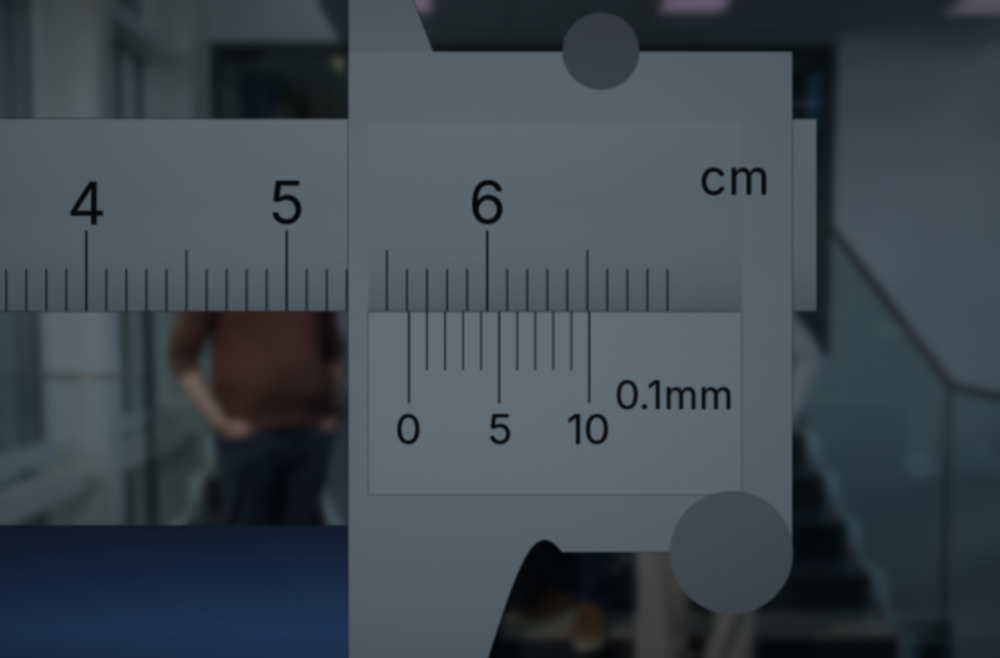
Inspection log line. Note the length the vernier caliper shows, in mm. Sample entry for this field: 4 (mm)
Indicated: 56.1 (mm)
